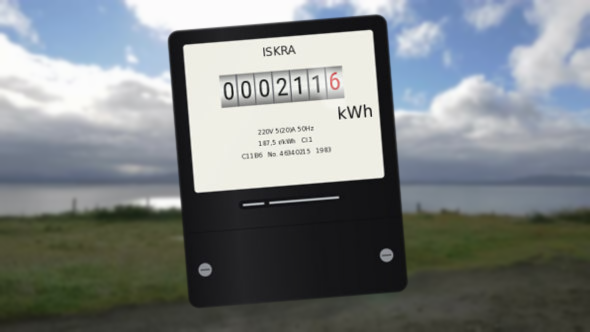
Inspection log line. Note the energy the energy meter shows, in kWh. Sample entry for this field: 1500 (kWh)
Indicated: 211.6 (kWh)
